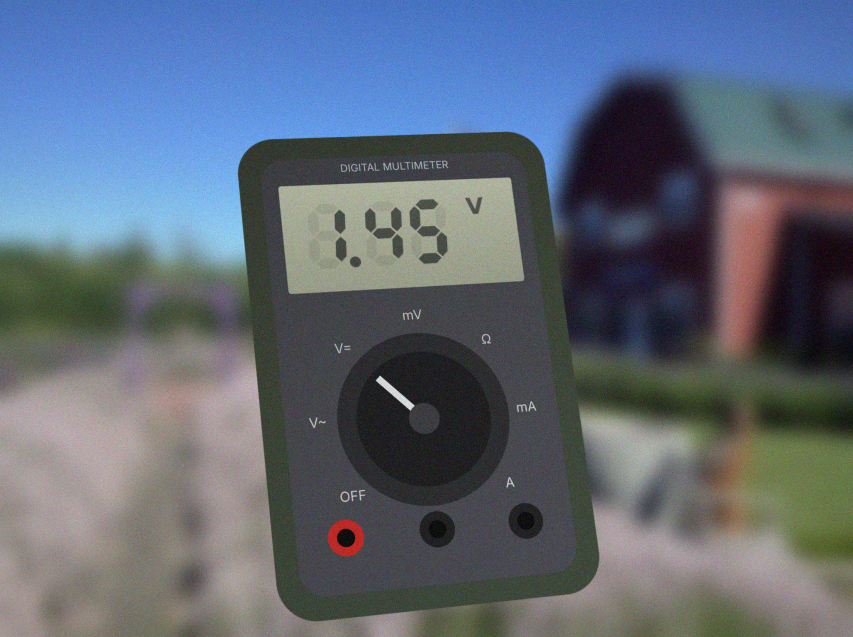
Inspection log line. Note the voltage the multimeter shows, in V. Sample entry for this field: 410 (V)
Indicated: 1.45 (V)
